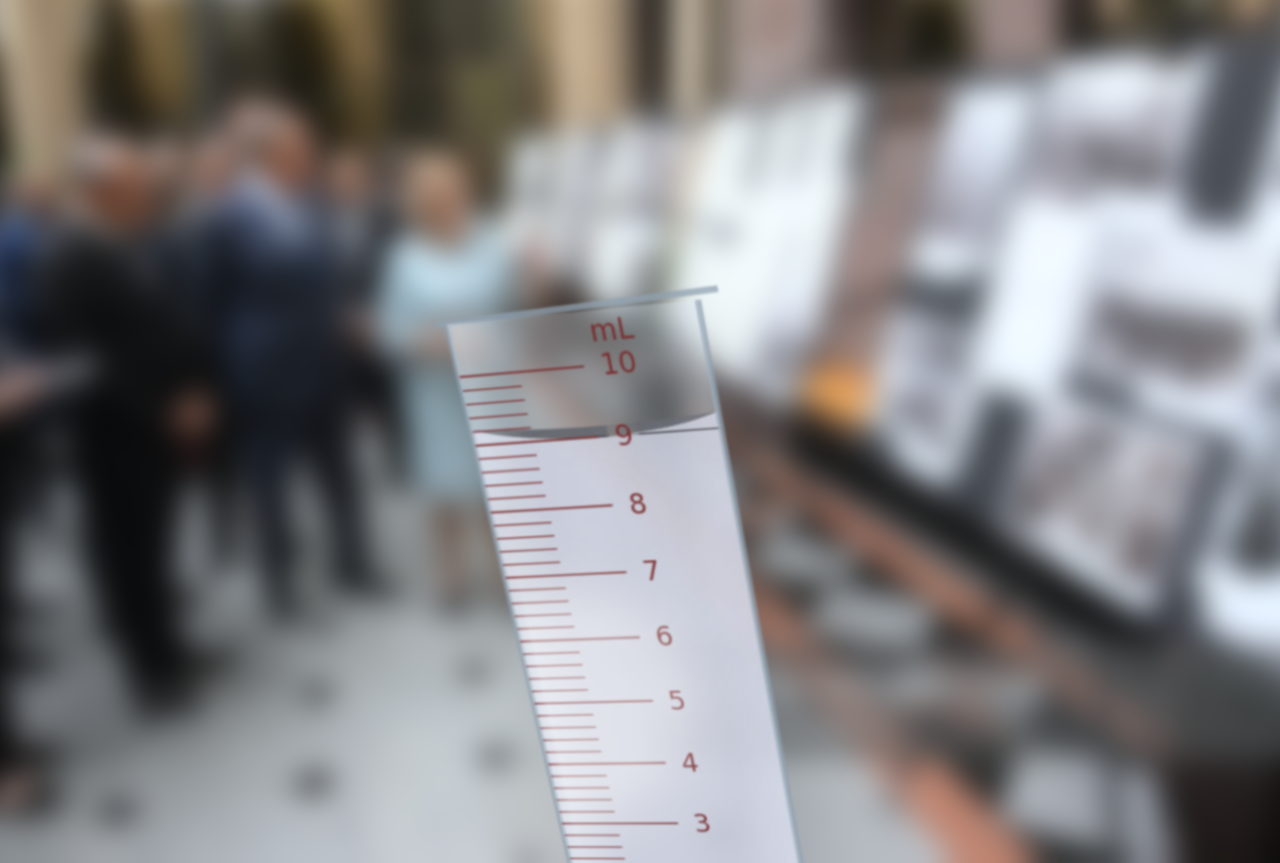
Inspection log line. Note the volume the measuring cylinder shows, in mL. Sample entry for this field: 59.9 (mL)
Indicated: 9 (mL)
